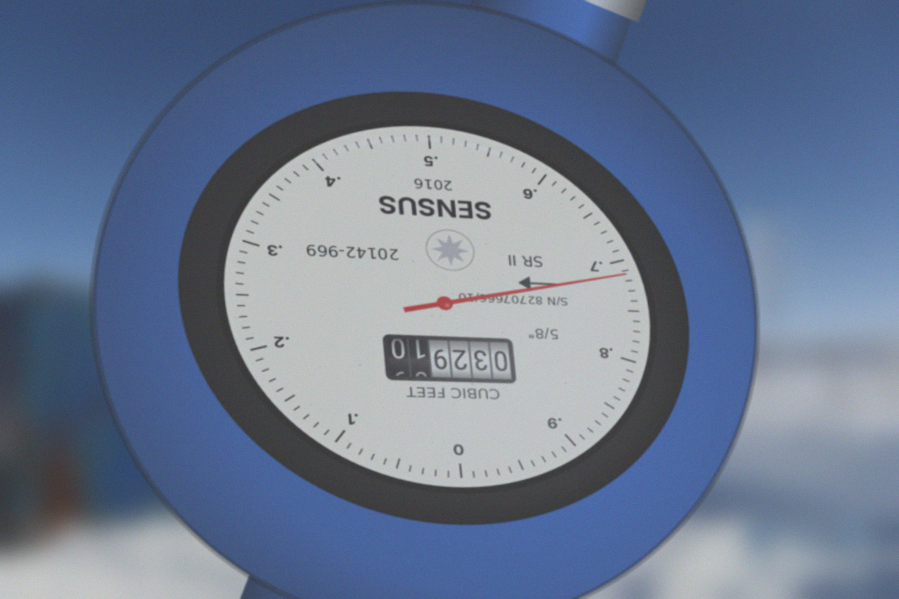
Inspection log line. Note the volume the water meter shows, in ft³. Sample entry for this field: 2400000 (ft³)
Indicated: 32909.71 (ft³)
